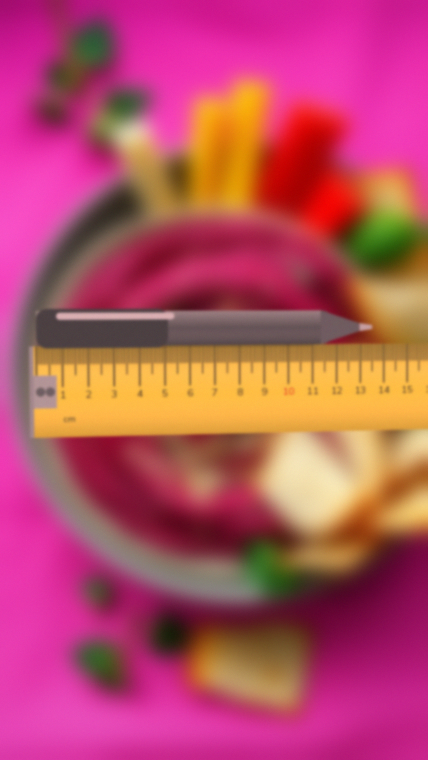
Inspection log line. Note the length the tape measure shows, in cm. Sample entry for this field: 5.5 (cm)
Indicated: 13.5 (cm)
